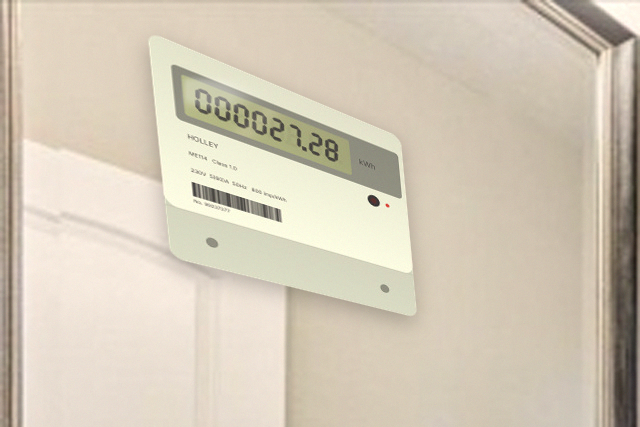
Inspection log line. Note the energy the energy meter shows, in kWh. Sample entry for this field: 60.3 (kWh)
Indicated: 27.28 (kWh)
